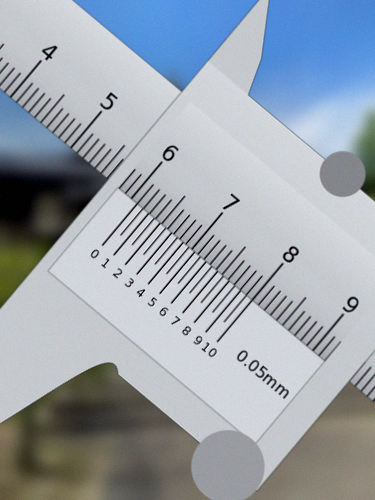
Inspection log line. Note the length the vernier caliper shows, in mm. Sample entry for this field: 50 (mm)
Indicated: 61.0 (mm)
